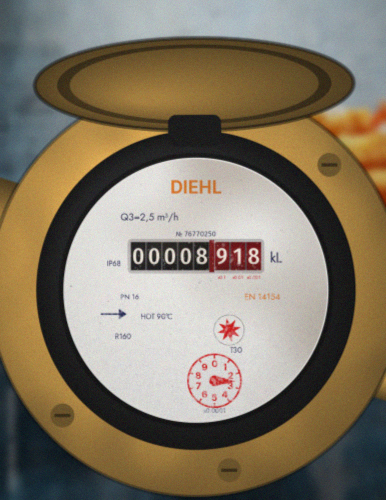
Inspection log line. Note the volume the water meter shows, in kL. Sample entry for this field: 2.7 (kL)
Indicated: 8.9182 (kL)
